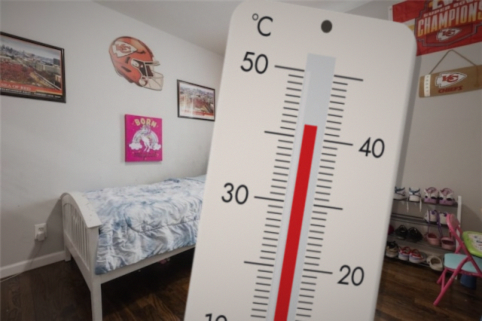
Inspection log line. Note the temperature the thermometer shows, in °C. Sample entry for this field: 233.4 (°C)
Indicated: 42 (°C)
